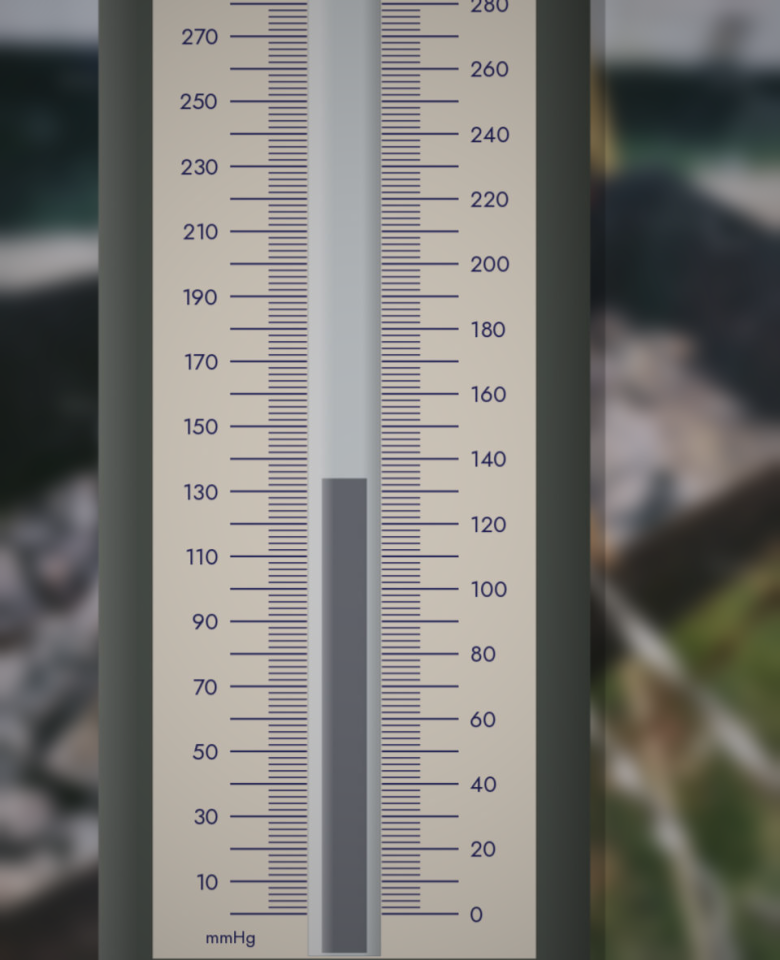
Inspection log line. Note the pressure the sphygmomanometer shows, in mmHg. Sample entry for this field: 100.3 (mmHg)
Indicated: 134 (mmHg)
